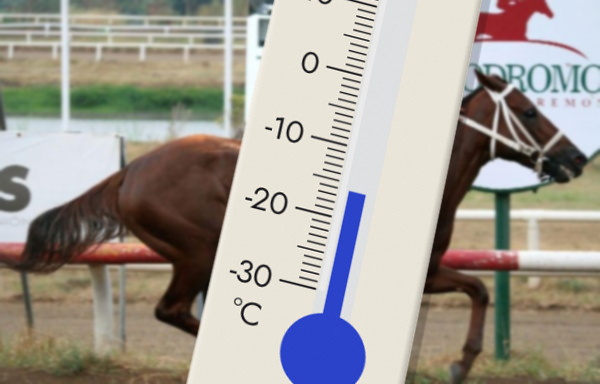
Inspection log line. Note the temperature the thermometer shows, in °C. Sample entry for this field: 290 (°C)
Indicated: -16 (°C)
